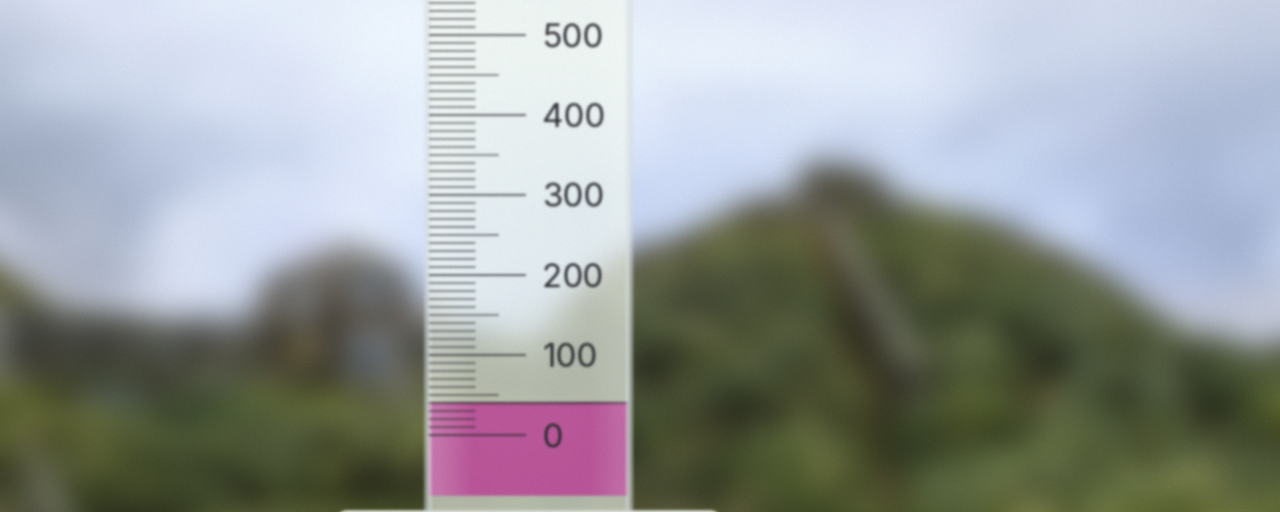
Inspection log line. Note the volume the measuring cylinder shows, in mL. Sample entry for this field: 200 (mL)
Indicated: 40 (mL)
